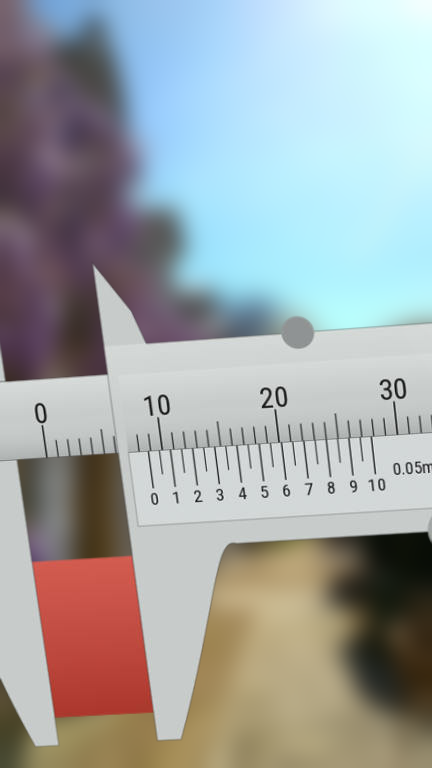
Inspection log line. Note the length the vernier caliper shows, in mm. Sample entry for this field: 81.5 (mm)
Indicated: 8.8 (mm)
